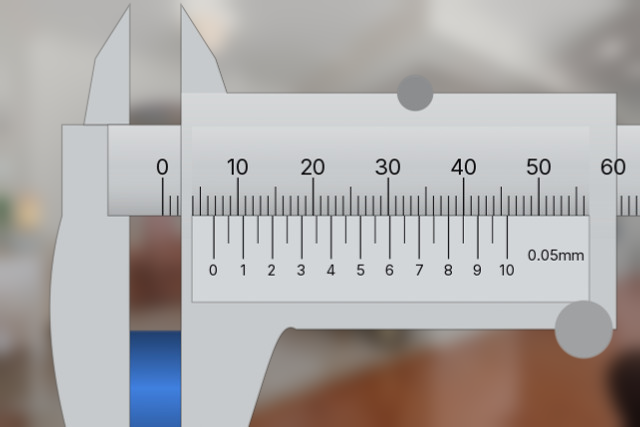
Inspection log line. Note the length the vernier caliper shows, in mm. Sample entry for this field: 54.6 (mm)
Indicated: 6.8 (mm)
